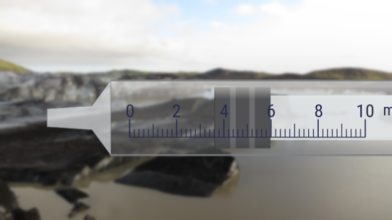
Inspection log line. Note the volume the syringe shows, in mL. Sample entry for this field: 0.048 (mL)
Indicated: 3.6 (mL)
